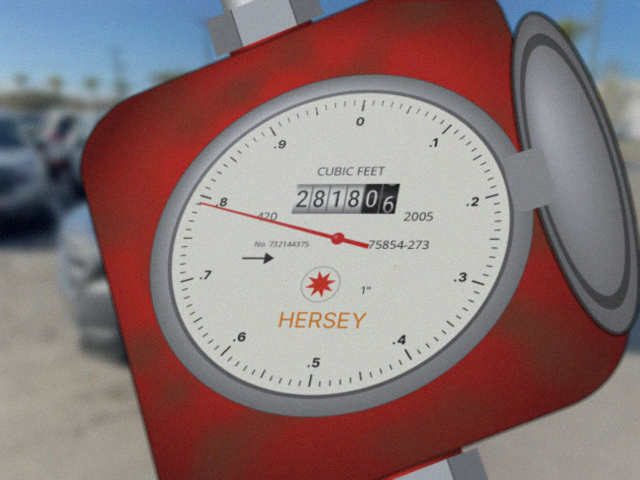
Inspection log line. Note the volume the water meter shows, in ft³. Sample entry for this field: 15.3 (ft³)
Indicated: 281805.79 (ft³)
